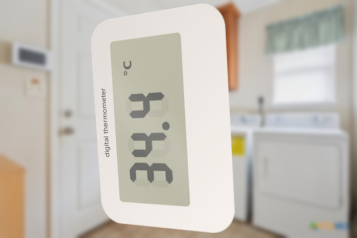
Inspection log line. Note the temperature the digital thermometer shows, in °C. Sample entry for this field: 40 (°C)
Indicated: 34.4 (°C)
